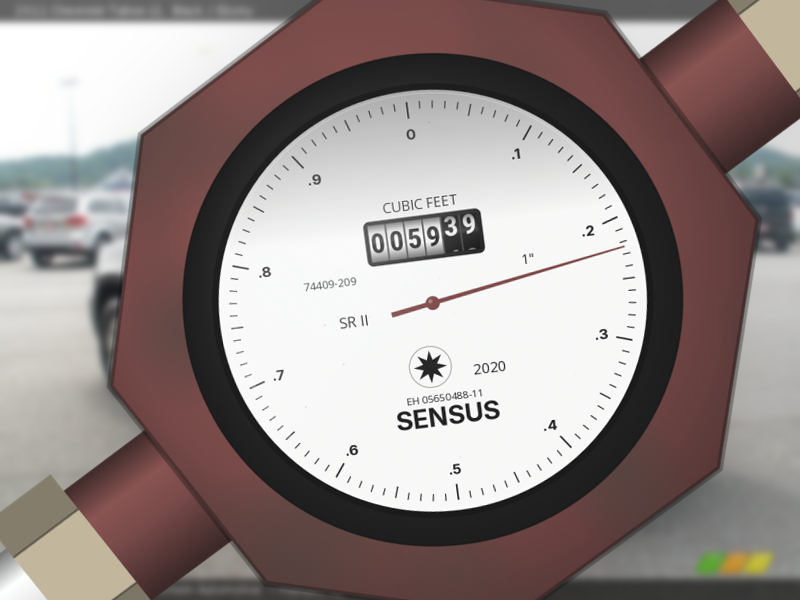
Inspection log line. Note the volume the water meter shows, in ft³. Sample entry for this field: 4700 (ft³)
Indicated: 5939.22 (ft³)
